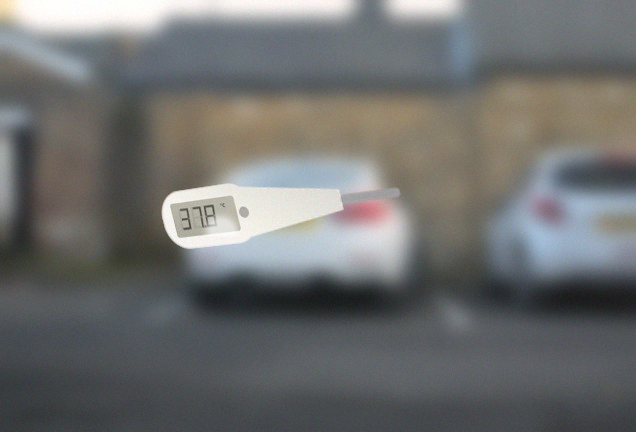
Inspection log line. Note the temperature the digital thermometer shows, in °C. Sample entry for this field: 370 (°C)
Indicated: 37.8 (°C)
